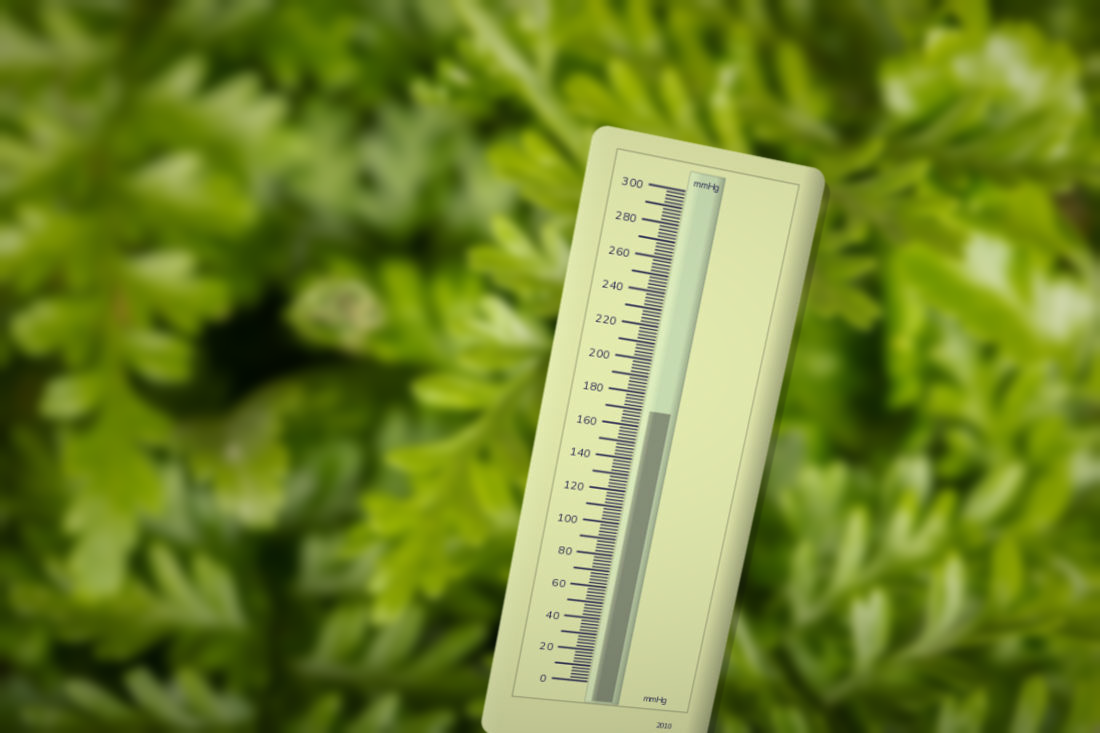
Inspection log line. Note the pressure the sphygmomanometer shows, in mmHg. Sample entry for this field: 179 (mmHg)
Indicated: 170 (mmHg)
